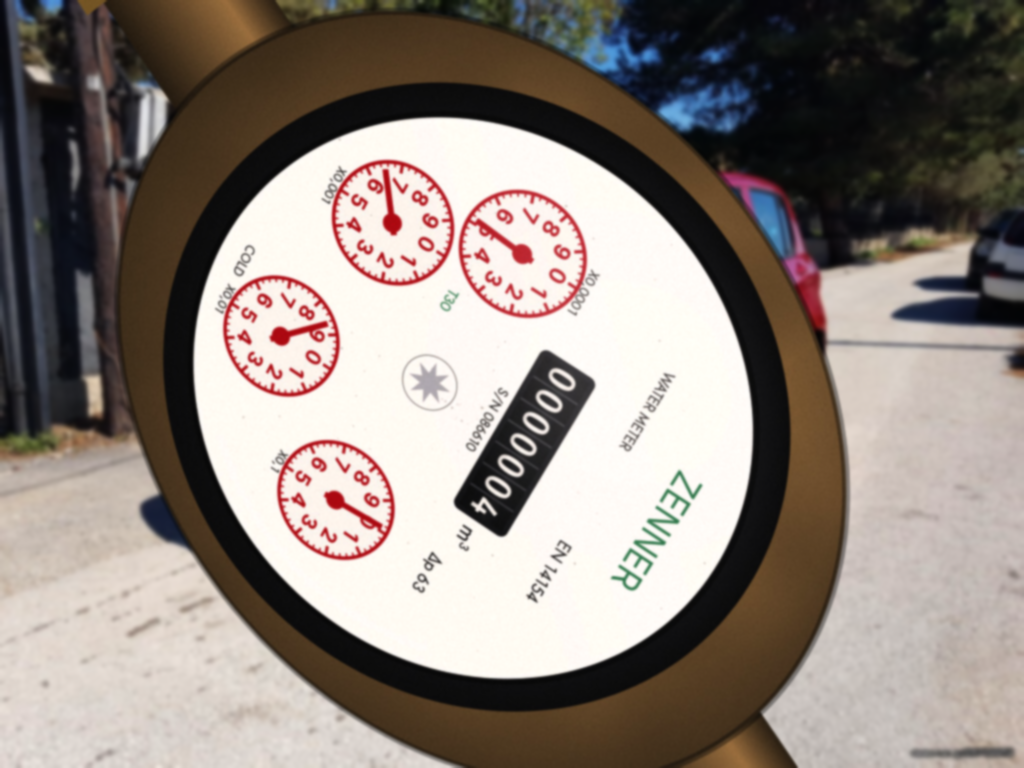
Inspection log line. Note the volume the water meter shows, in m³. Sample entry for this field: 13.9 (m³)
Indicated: 3.9865 (m³)
